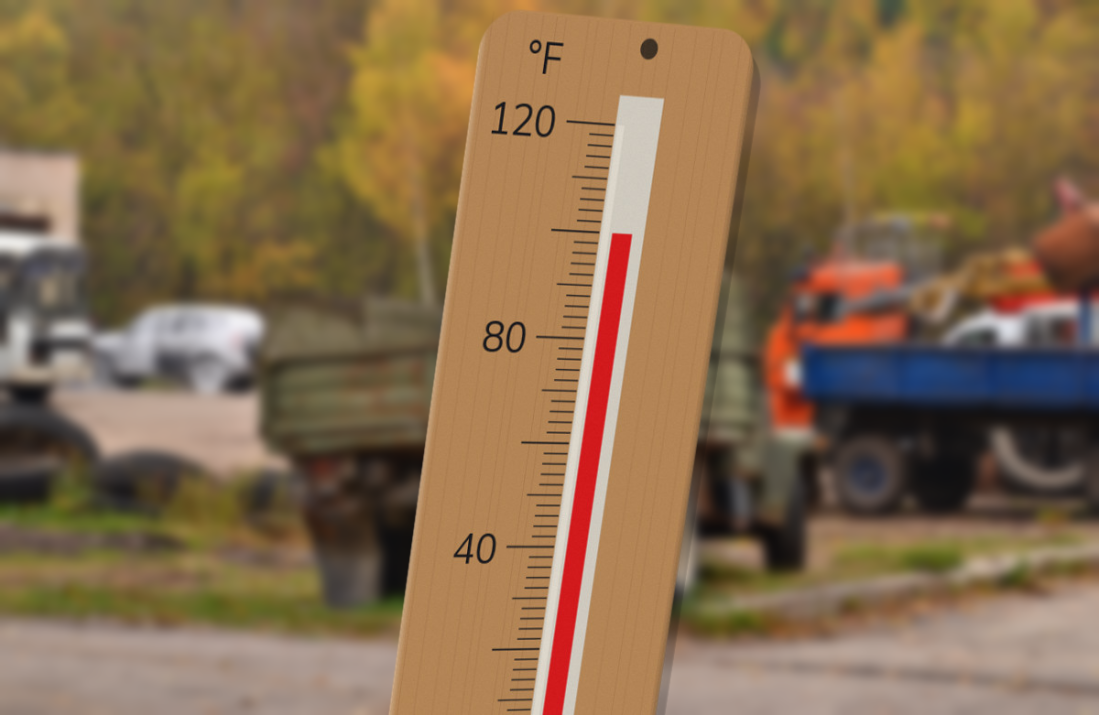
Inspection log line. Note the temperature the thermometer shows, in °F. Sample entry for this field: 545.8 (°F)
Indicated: 100 (°F)
